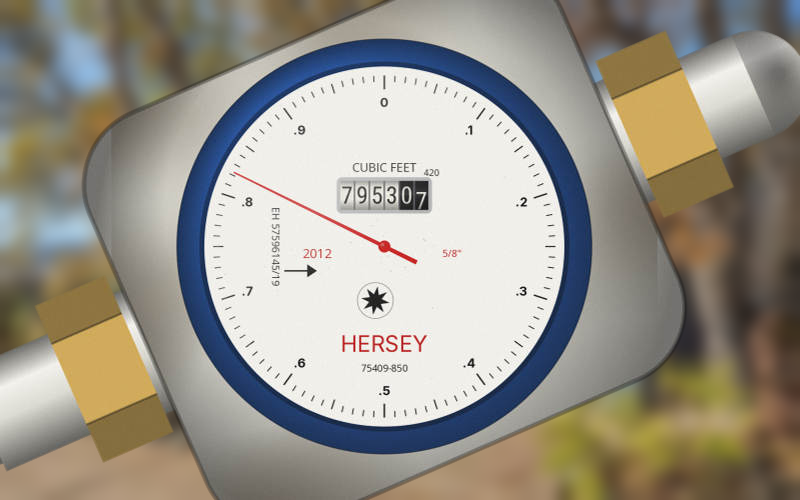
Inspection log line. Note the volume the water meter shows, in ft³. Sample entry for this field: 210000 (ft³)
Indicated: 795306.82 (ft³)
